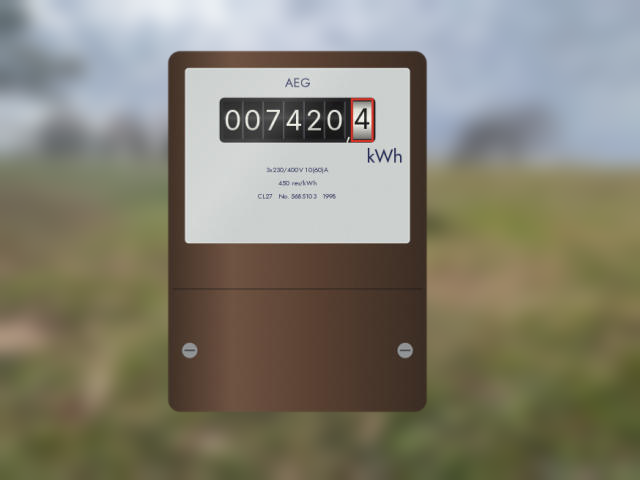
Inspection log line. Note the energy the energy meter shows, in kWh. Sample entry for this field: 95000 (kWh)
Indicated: 7420.4 (kWh)
